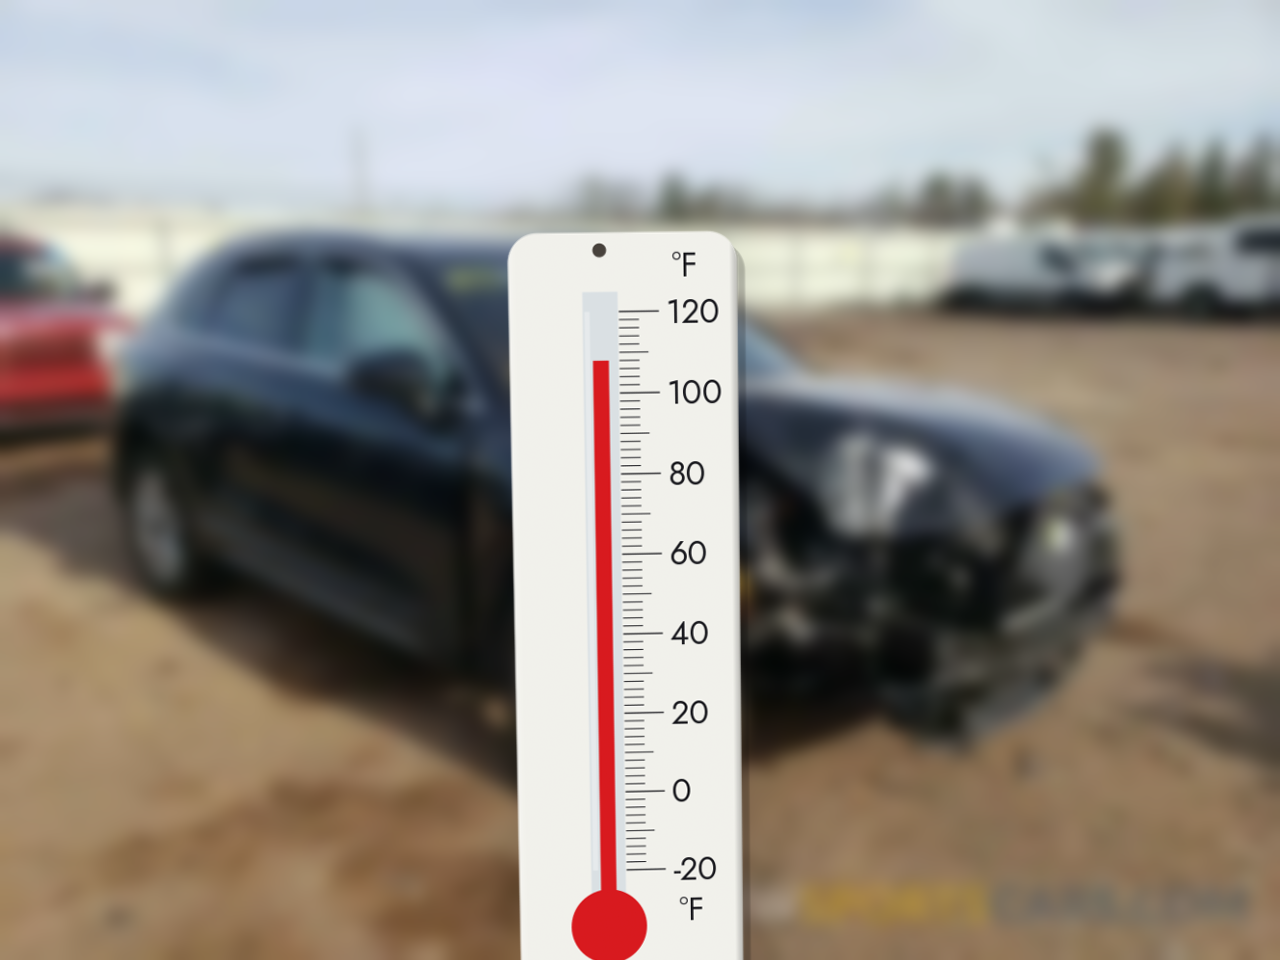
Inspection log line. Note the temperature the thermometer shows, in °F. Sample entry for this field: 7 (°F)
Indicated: 108 (°F)
